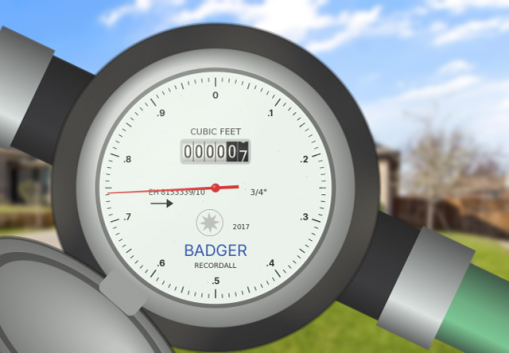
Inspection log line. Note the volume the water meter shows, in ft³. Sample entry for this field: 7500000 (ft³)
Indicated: 6.74 (ft³)
